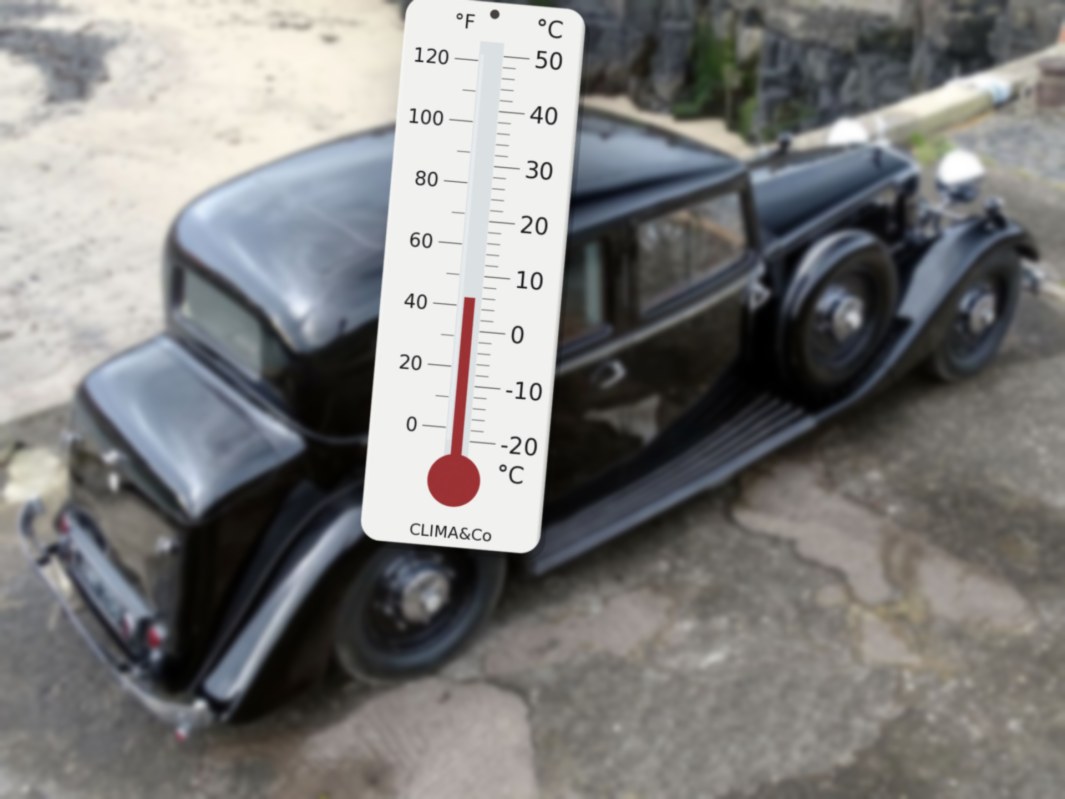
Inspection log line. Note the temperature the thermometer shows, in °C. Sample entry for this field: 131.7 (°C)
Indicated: 6 (°C)
